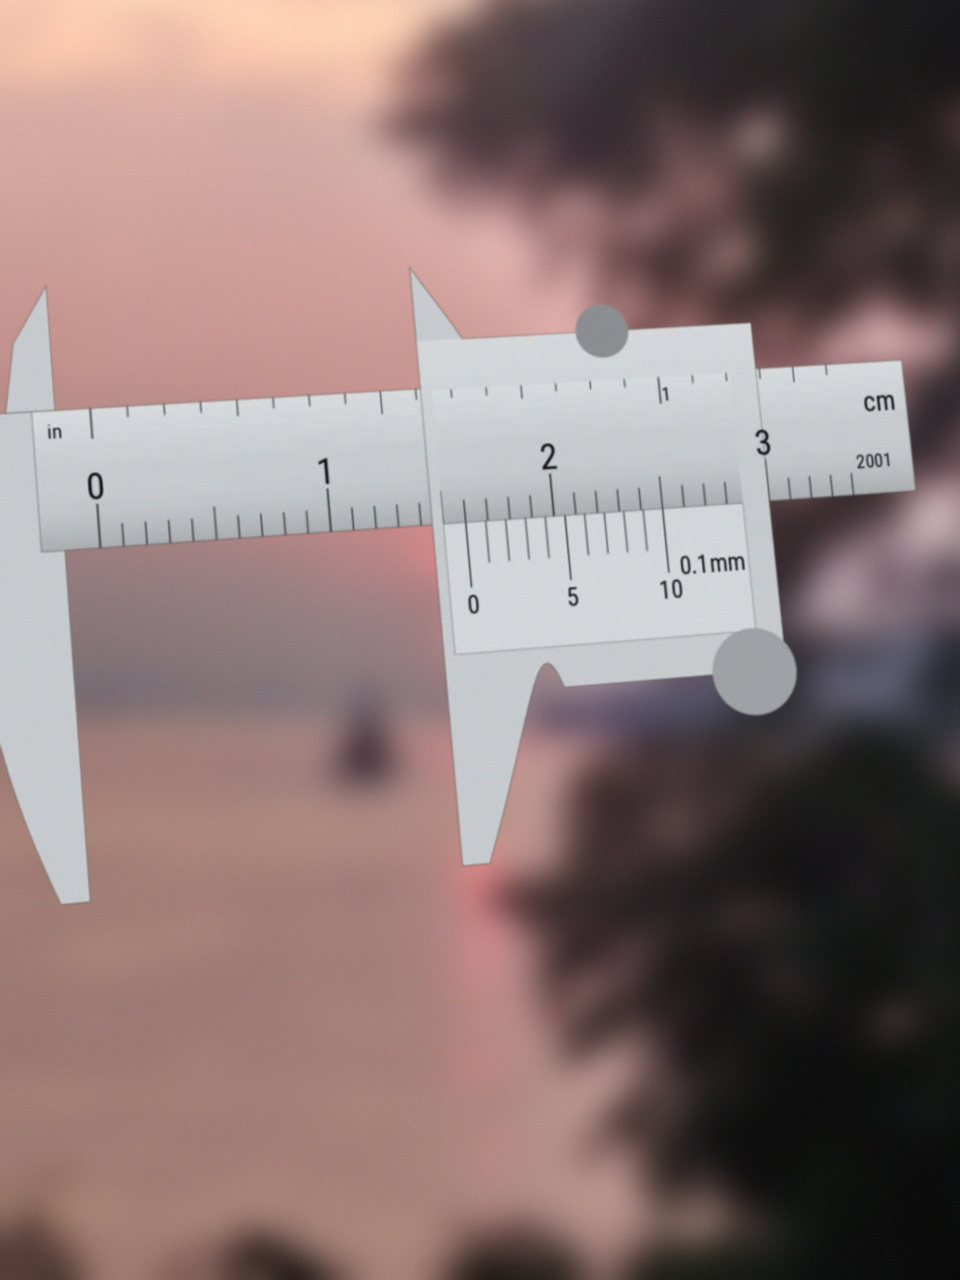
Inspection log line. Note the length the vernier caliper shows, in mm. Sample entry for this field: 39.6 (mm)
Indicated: 16.0 (mm)
